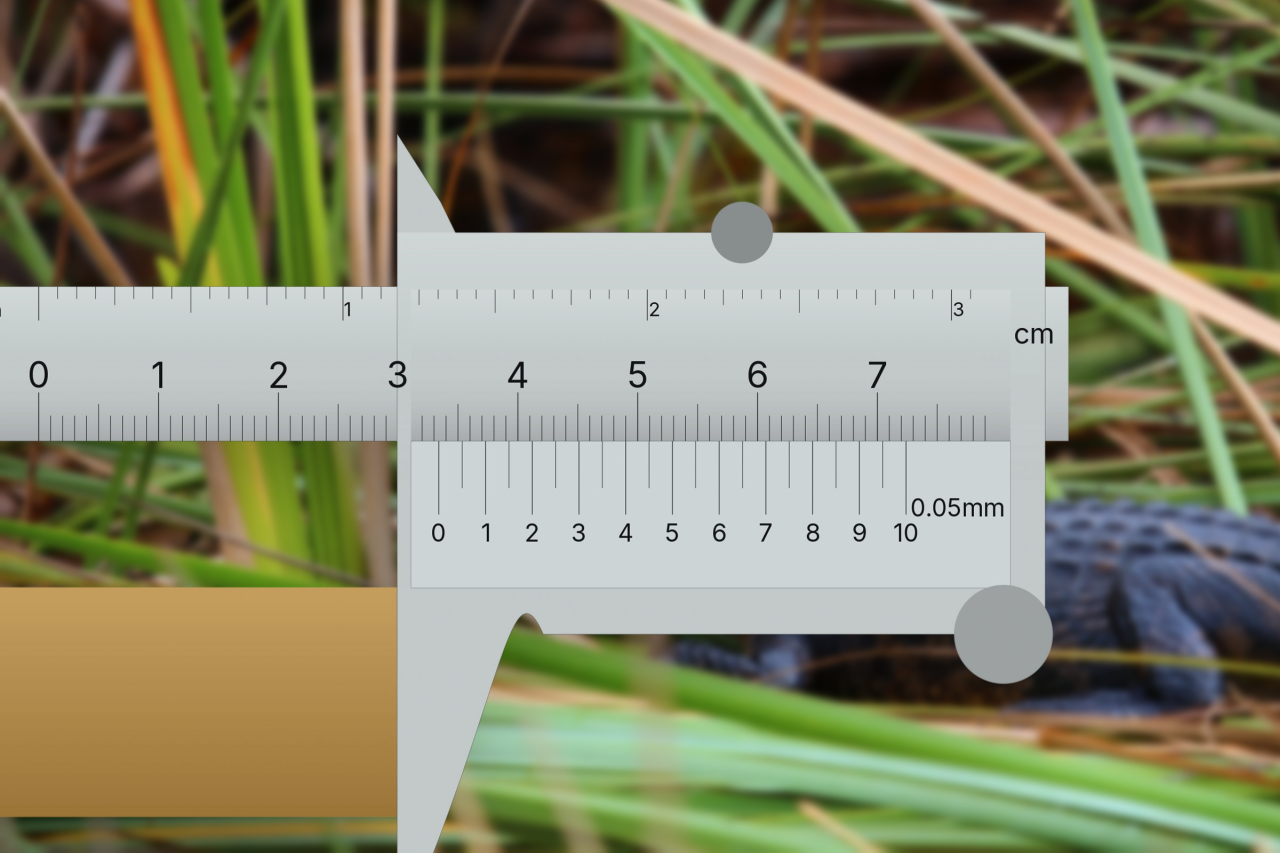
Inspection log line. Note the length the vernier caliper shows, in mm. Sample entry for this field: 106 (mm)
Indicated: 33.4 (mm)
